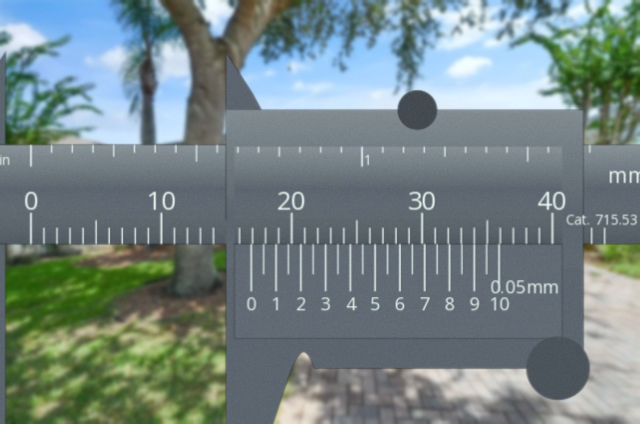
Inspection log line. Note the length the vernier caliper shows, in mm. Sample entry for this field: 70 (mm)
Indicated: 16.9 (mm)
